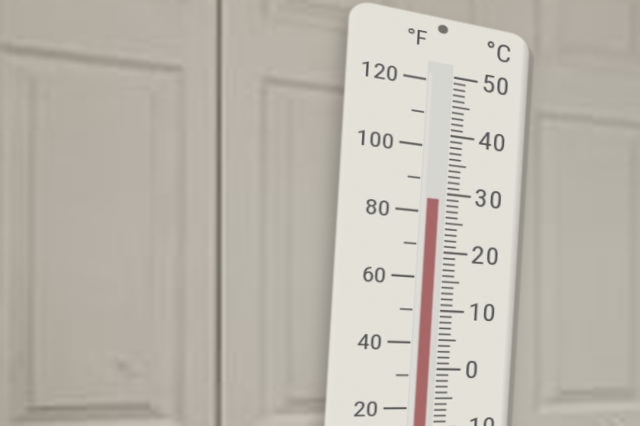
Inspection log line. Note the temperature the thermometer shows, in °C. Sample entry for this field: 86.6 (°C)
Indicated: 29 (°C)
